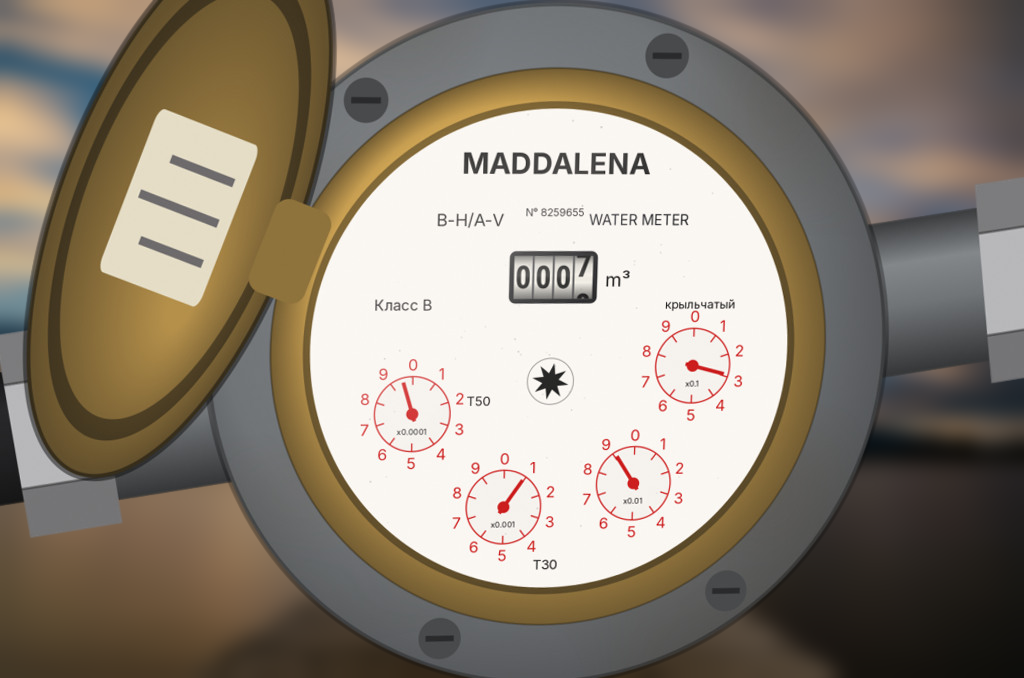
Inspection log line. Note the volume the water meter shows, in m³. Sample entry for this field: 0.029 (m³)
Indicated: 7.2909 (m³)
